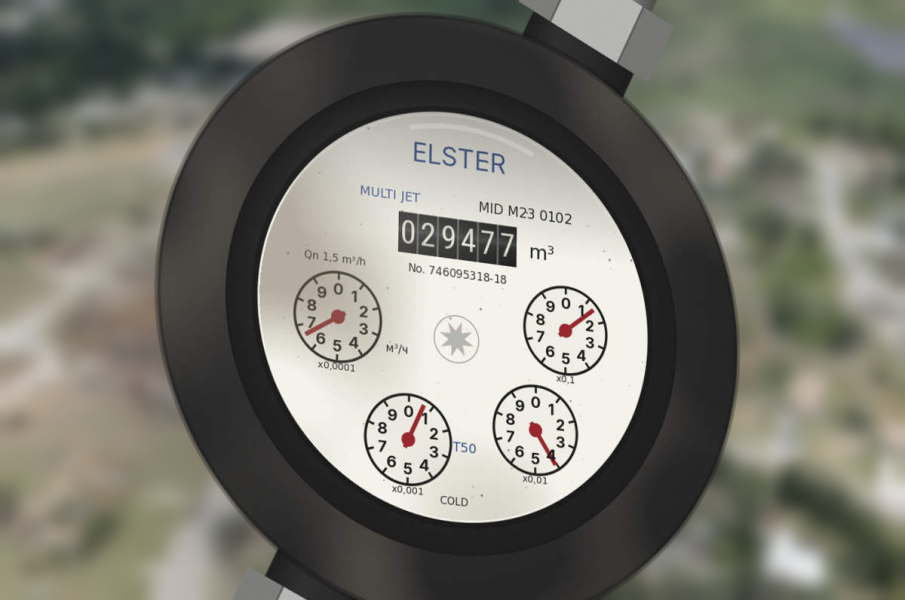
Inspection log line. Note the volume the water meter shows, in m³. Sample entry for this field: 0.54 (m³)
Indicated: 29477.1406 (m³)
